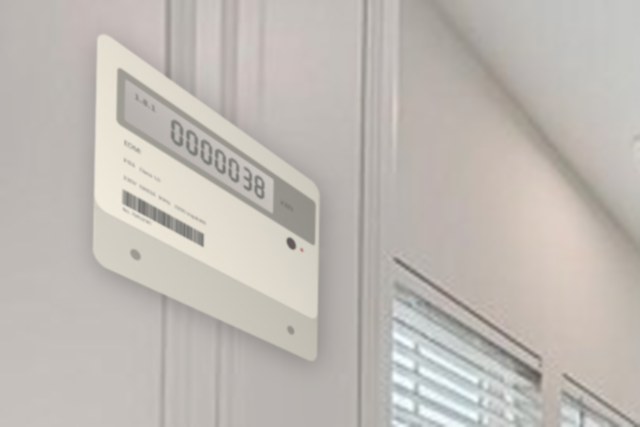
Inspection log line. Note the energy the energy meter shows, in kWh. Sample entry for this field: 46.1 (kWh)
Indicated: 38 (kWh)
